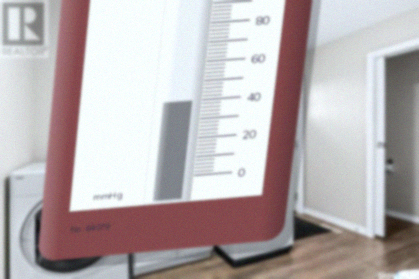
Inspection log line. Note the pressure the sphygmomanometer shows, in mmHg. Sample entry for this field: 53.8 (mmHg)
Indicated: 40 (mmHg)
